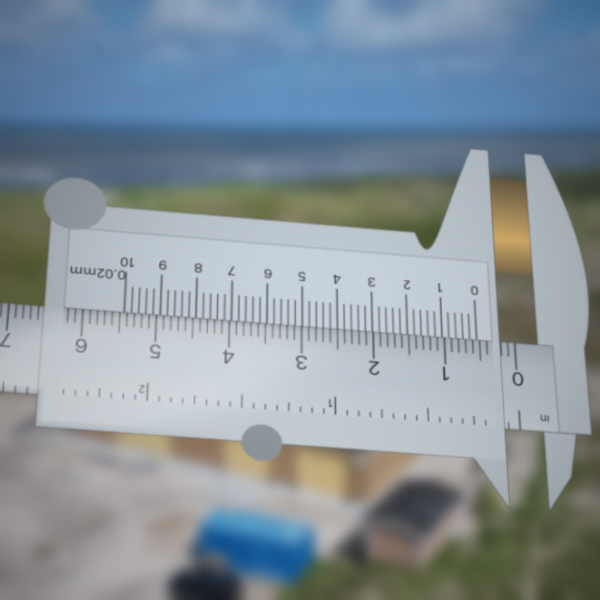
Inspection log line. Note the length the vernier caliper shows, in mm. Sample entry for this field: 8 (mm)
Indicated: 5.4 (mm)
